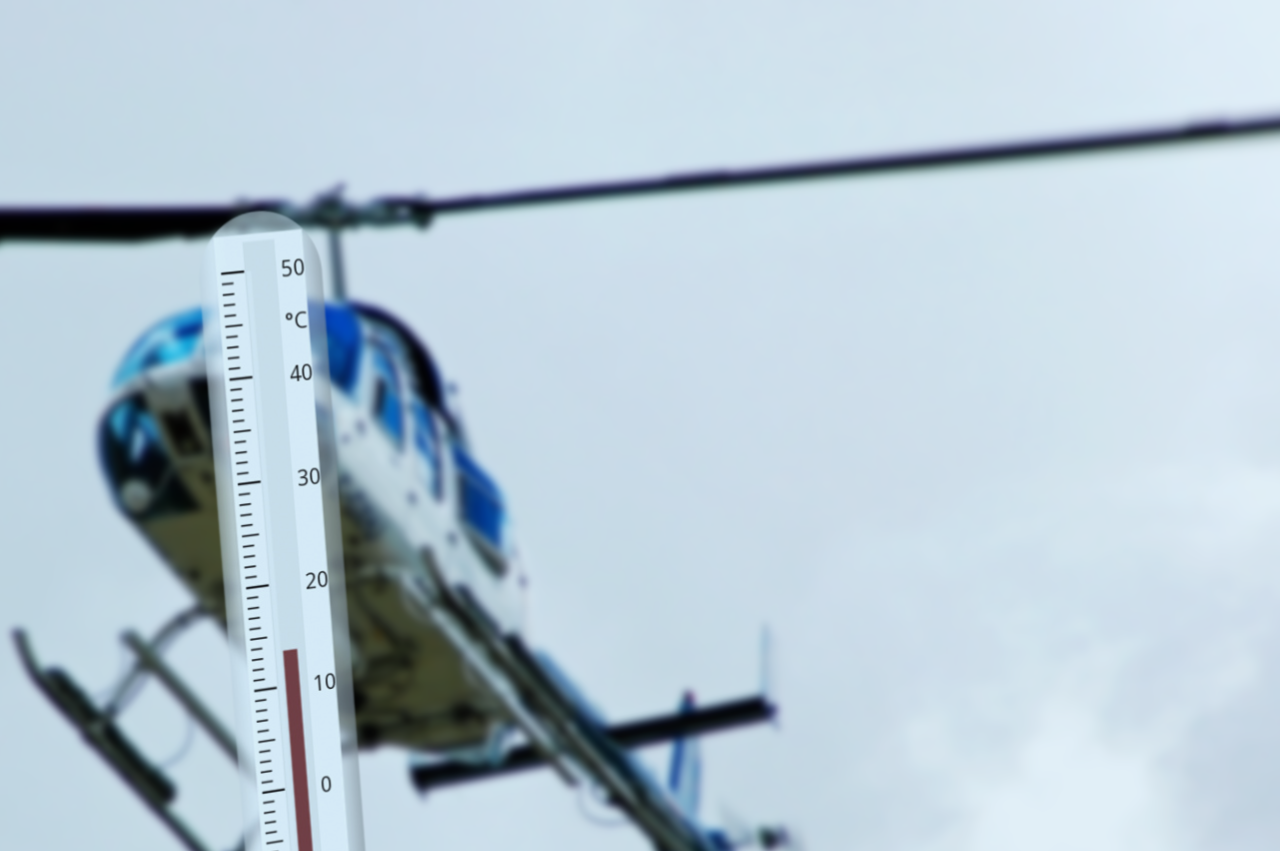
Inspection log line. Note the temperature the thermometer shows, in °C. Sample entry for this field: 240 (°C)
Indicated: 13.5 (°C)
